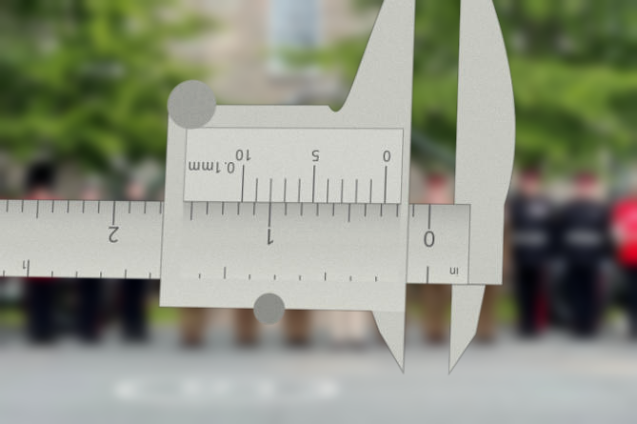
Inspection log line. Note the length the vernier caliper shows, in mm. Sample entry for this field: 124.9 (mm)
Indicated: 2.8 (mm)
